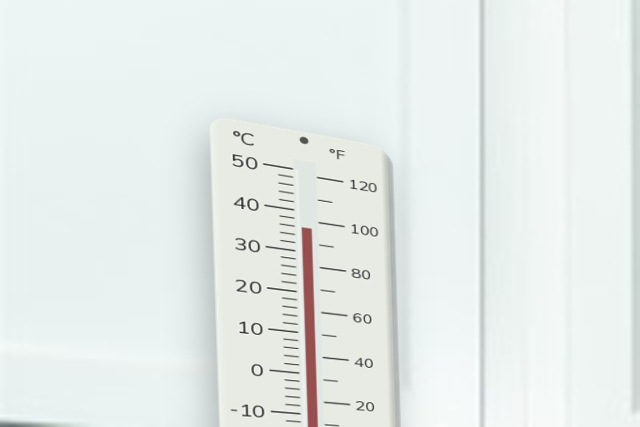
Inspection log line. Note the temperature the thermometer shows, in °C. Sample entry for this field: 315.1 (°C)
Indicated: 36 (°C)
